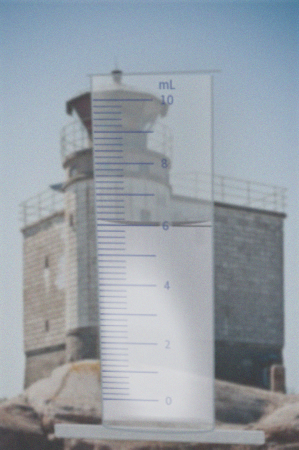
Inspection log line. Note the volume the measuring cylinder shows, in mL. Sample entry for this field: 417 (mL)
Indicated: 6 (mL)
